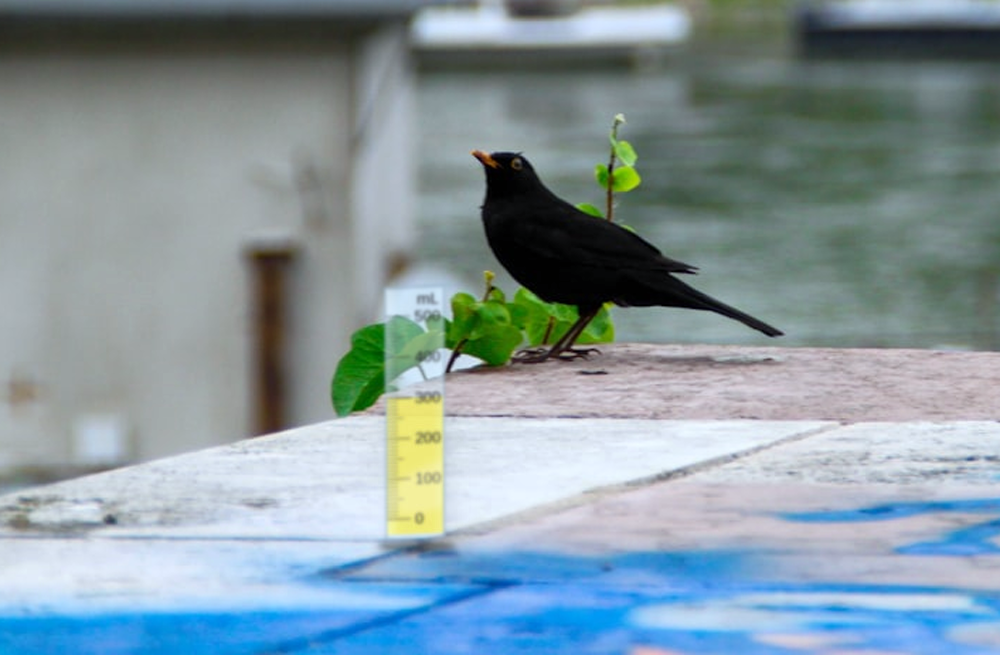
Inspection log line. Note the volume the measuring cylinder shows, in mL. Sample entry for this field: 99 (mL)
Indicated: 300 (mL)
